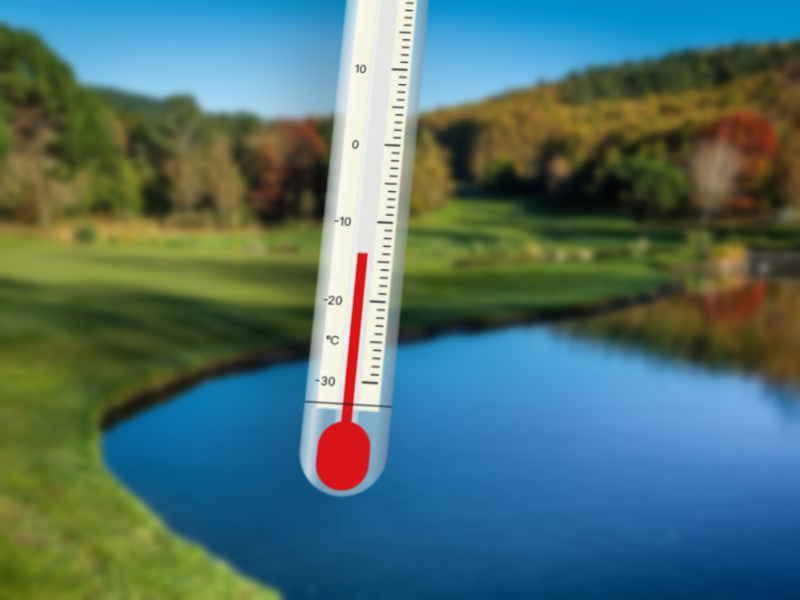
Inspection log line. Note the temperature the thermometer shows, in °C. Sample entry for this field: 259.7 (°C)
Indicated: -14 (°C)
